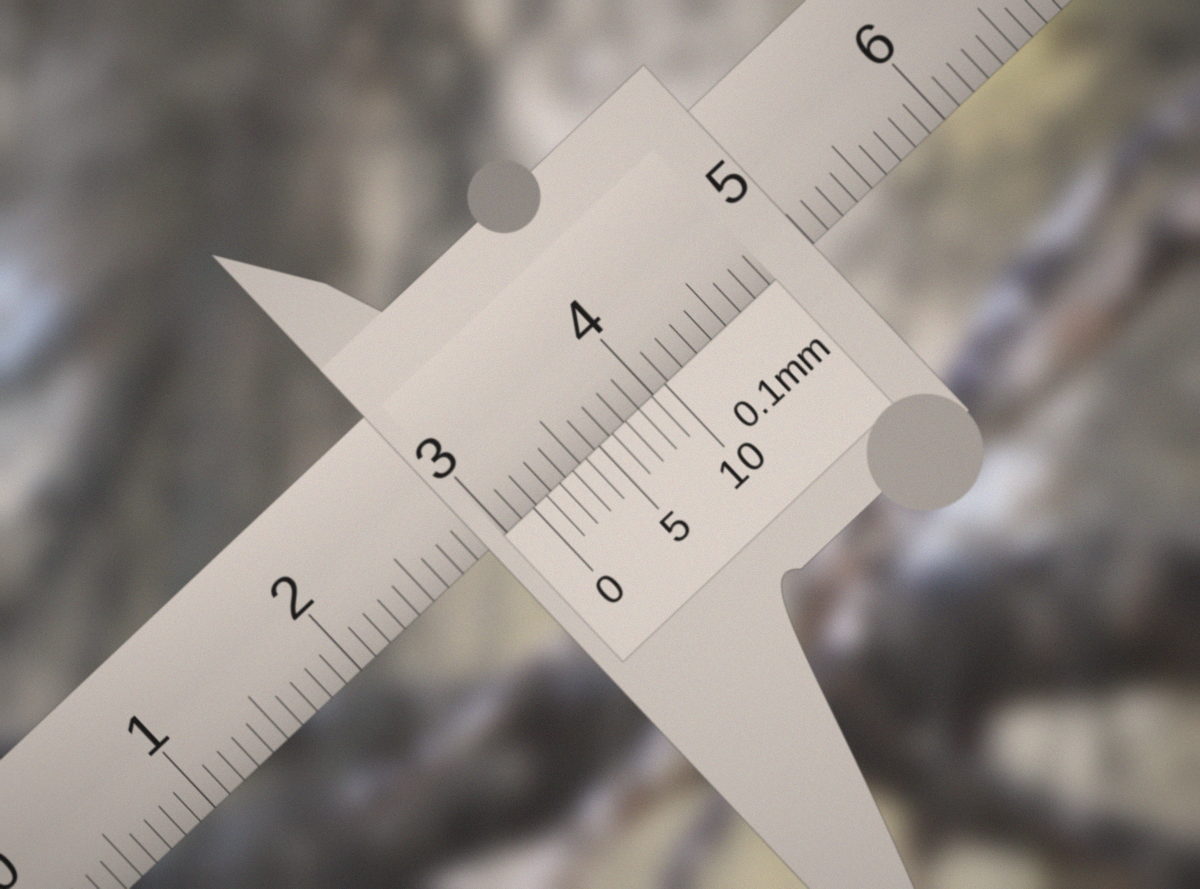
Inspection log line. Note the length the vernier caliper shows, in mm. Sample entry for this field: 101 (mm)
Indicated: 31.8 (mm)
